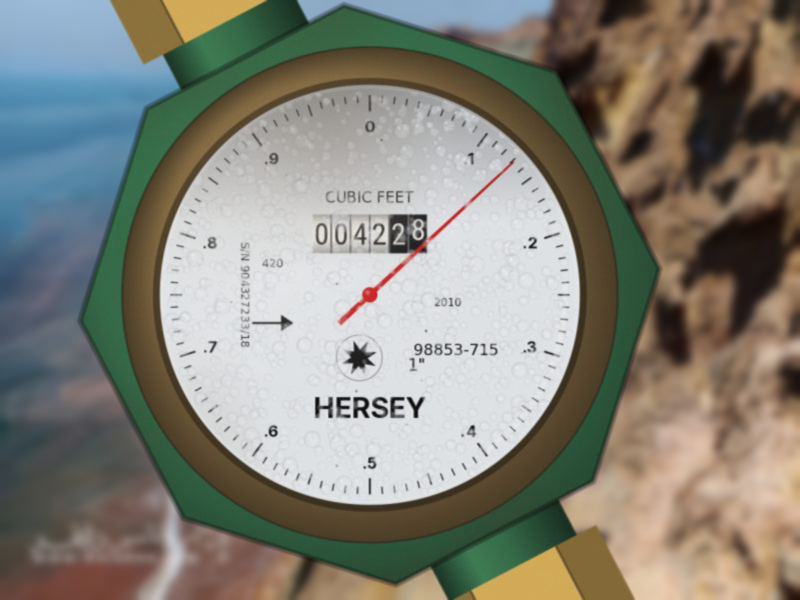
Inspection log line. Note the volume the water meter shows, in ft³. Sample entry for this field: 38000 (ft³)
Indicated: 4228.13 (ft³)
